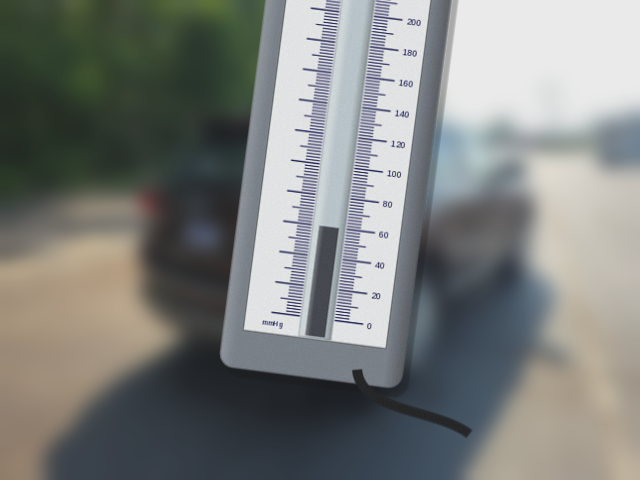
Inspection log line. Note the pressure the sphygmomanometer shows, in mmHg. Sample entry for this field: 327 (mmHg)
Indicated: 60 (mmHg)
